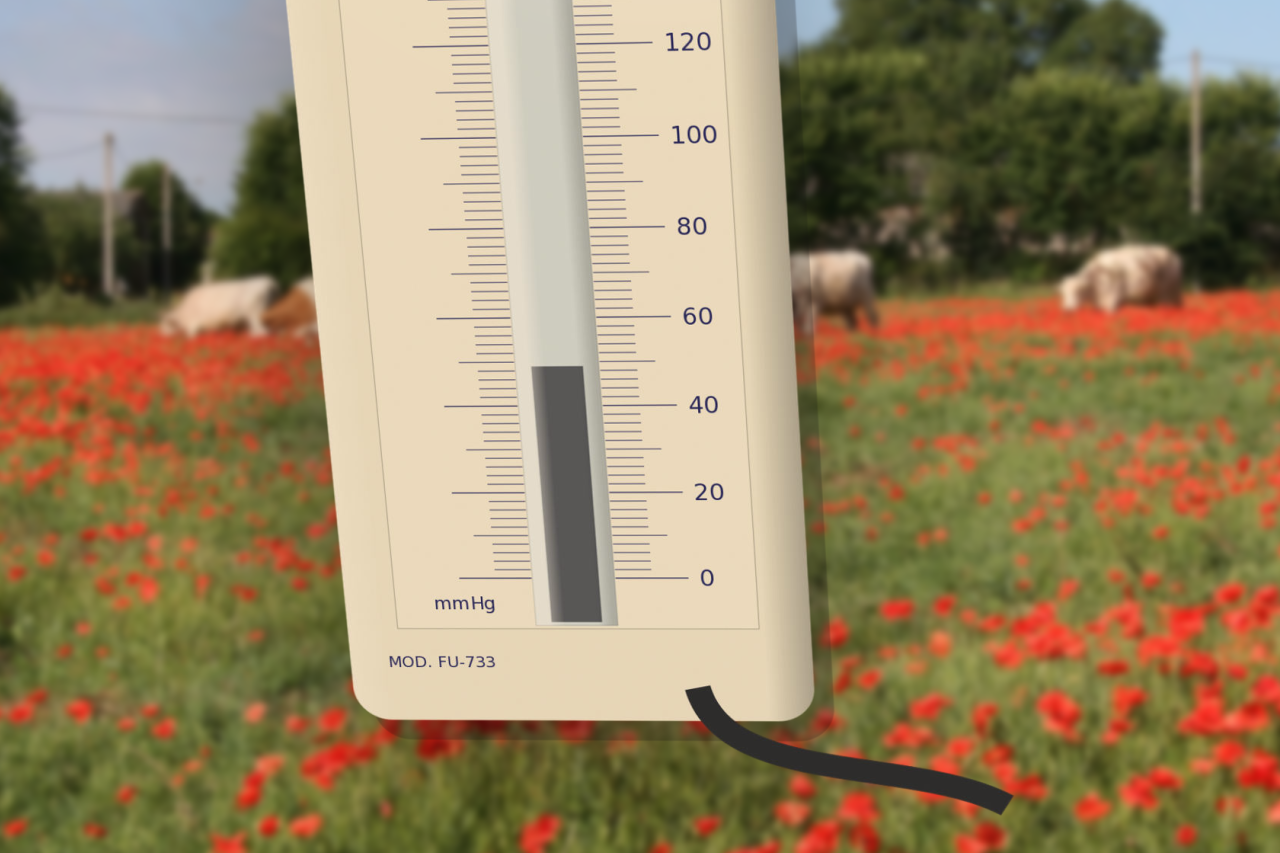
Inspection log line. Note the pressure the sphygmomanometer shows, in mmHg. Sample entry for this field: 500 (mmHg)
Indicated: 49 (mmHg)
